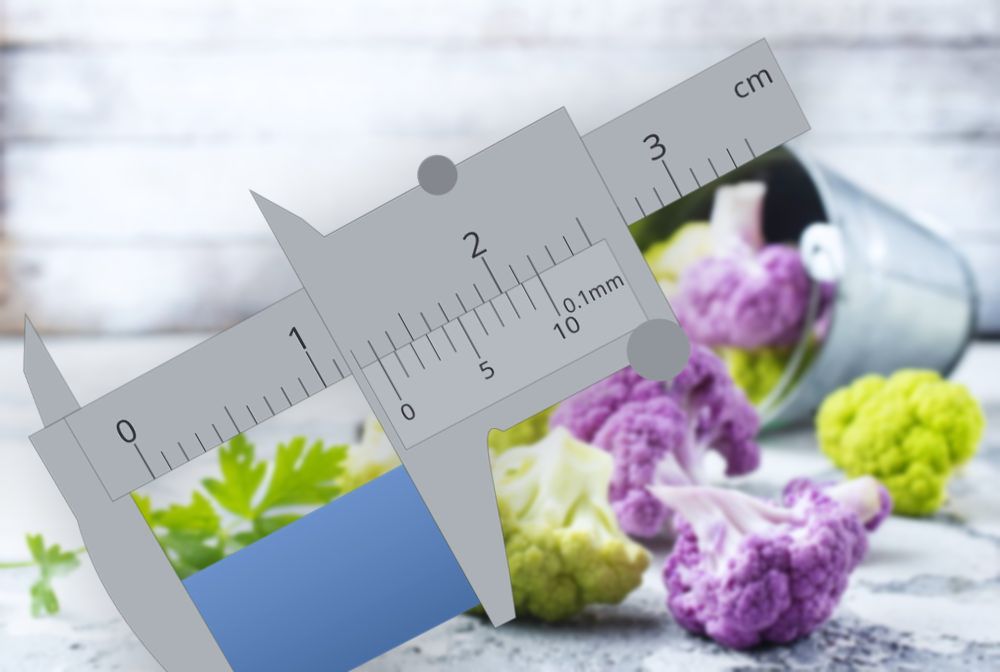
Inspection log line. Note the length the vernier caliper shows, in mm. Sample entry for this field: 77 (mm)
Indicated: 13.0 (mm)
